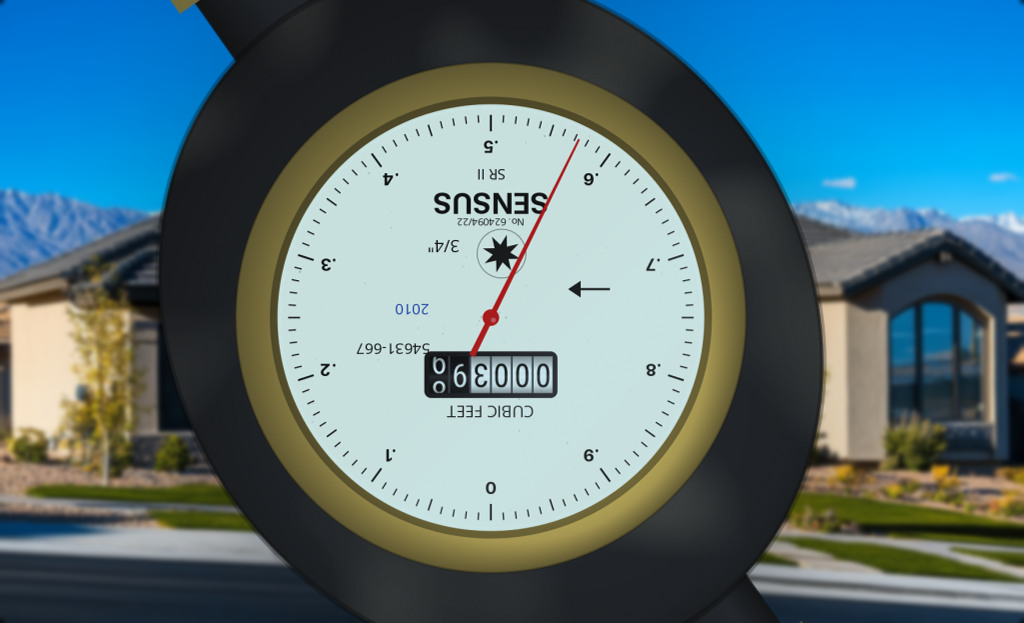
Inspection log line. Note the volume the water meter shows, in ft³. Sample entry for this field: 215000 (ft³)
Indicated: 398.57 (ft³)
